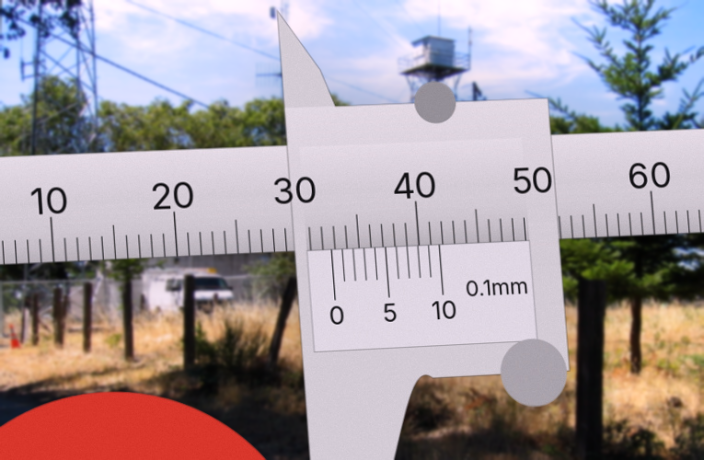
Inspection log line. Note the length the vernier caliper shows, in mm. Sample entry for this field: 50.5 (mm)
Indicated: 32.7 (mm)
